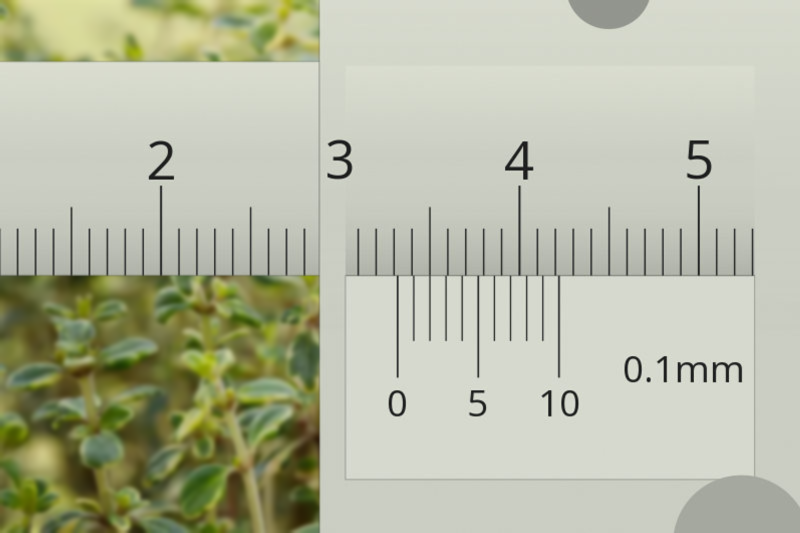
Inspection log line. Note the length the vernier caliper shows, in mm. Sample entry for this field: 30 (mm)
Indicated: 33.2 (mm)
